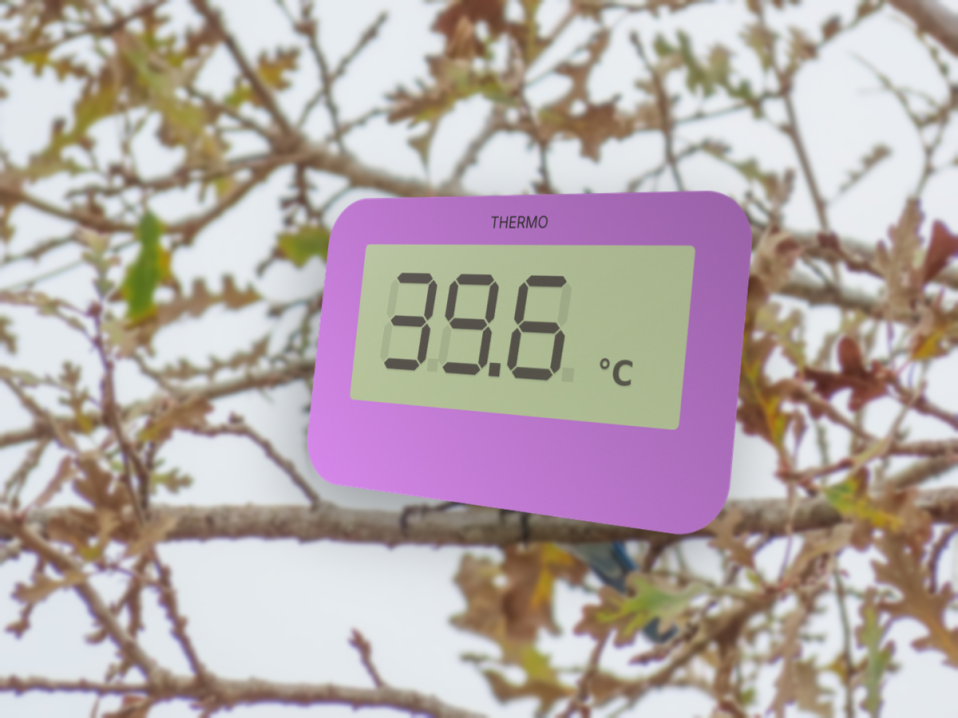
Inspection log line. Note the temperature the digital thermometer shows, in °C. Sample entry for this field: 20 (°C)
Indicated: 39.6 (°C)
